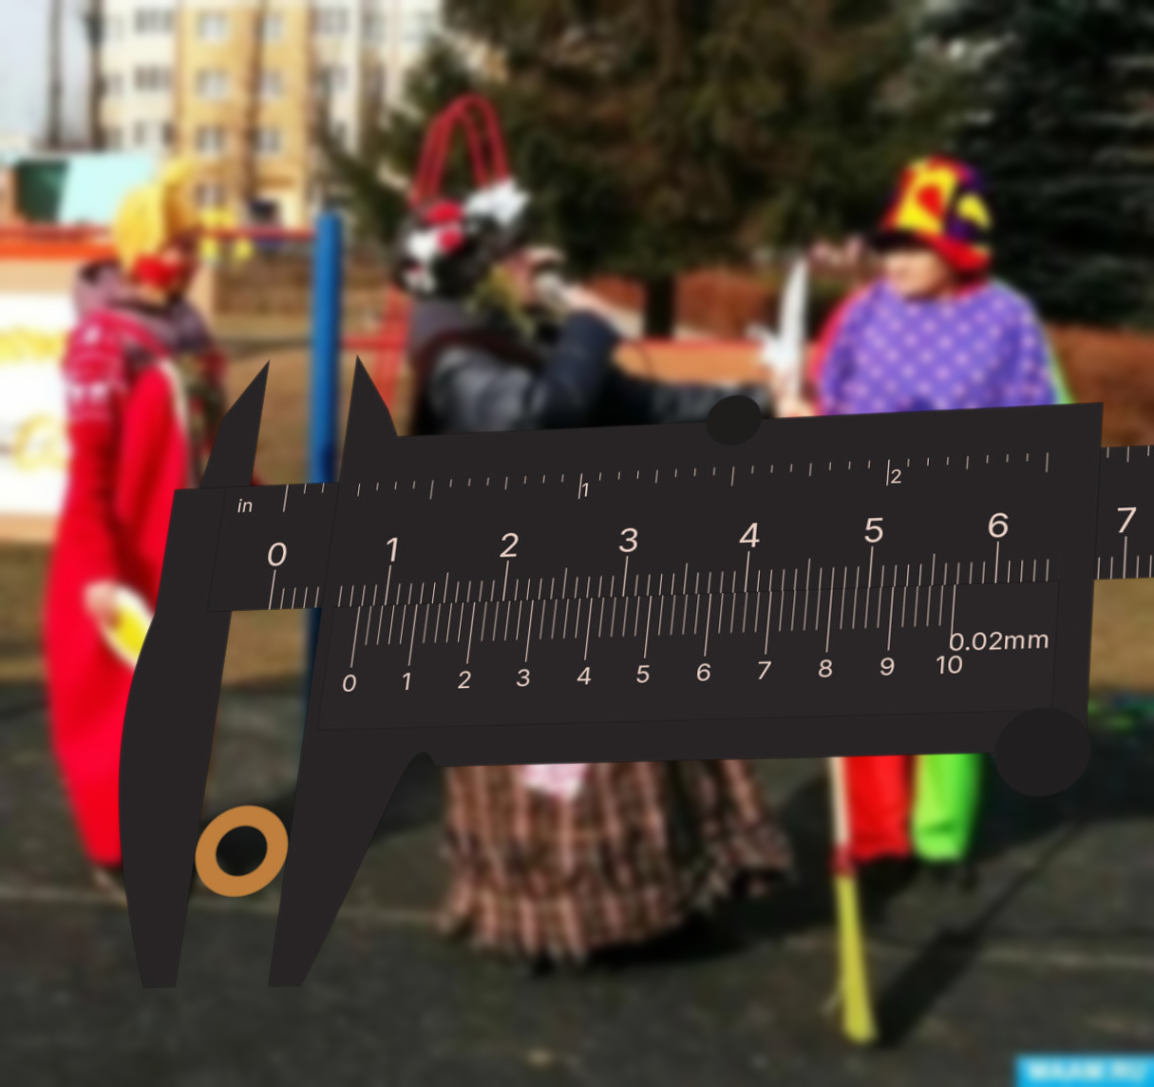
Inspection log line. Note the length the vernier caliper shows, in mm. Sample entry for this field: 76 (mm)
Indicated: 7.8 (mm)
